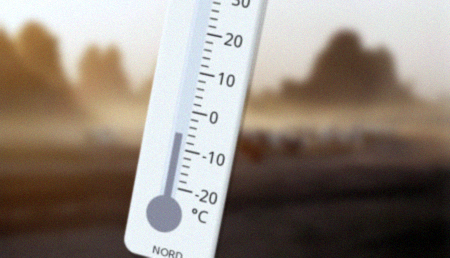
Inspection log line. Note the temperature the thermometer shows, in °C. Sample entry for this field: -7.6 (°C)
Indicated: -6 (°C)
